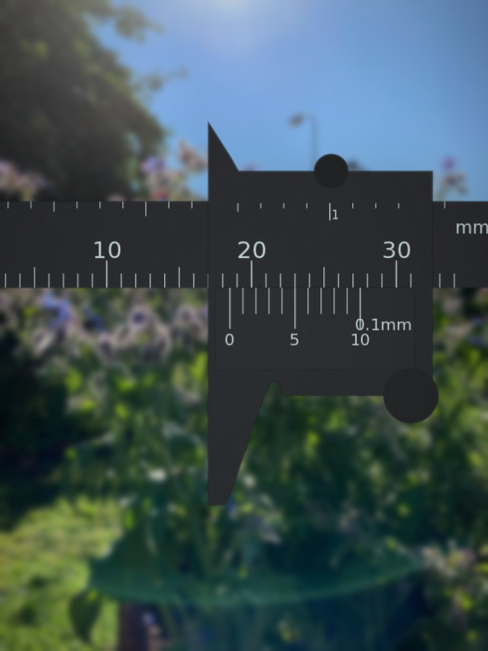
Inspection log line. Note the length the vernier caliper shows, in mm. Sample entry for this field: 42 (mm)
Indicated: 18.5 (mm)
